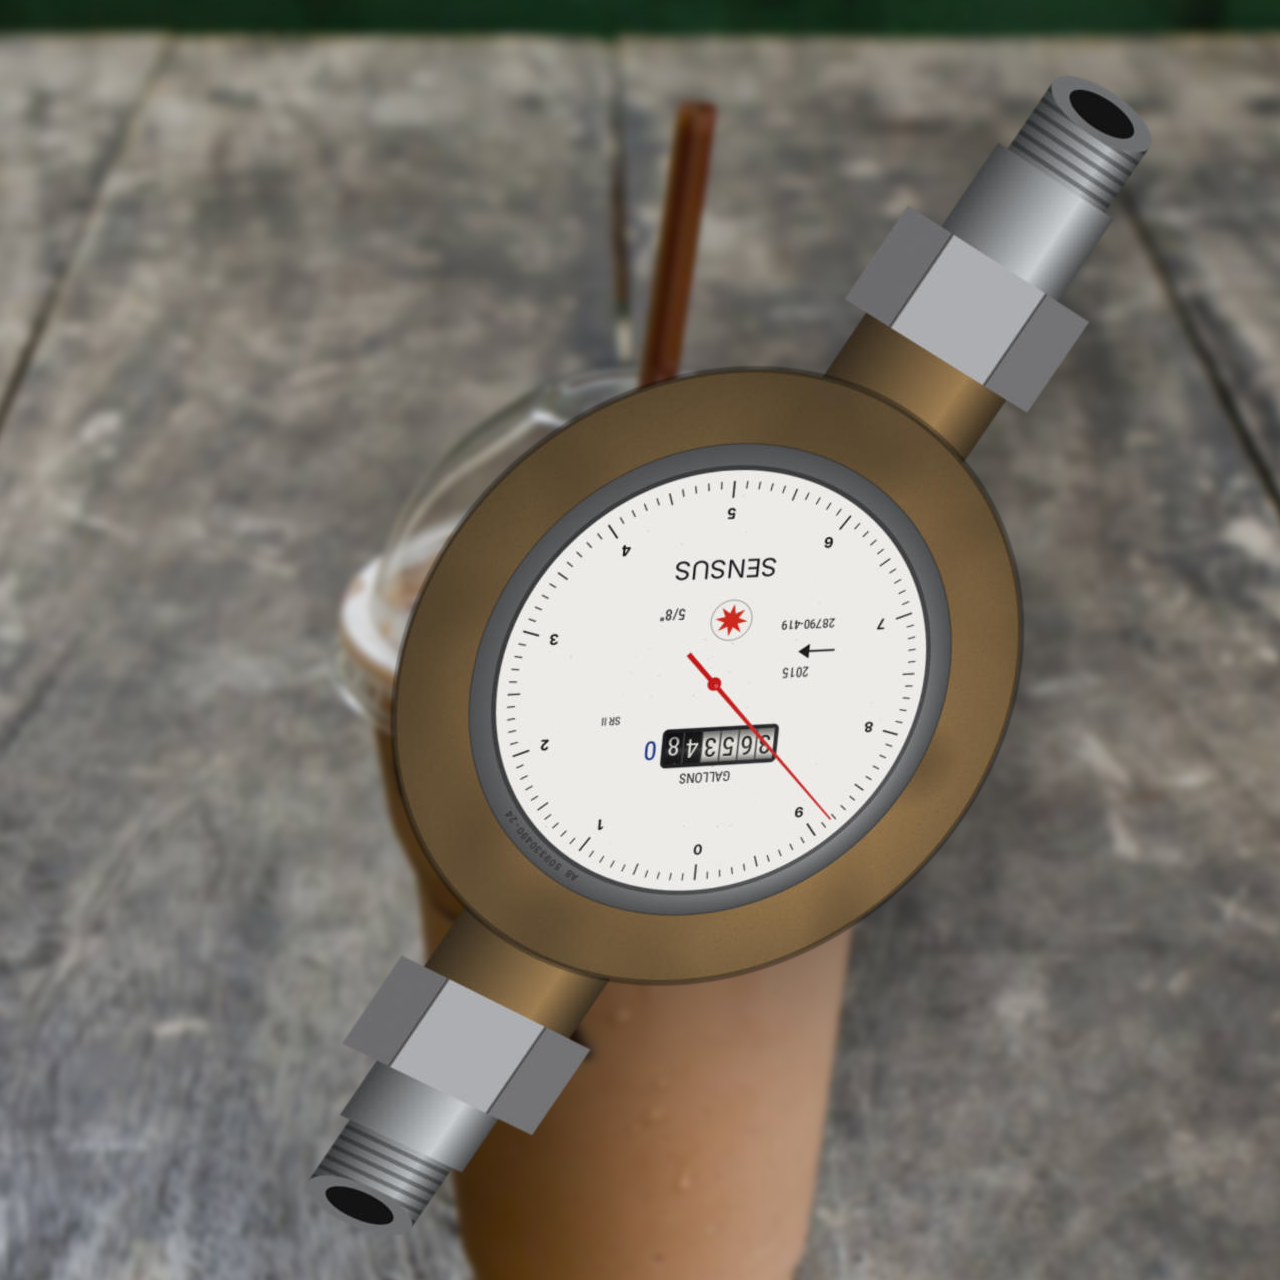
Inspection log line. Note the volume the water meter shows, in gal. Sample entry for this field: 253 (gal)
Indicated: 3653478.8 (gal)
